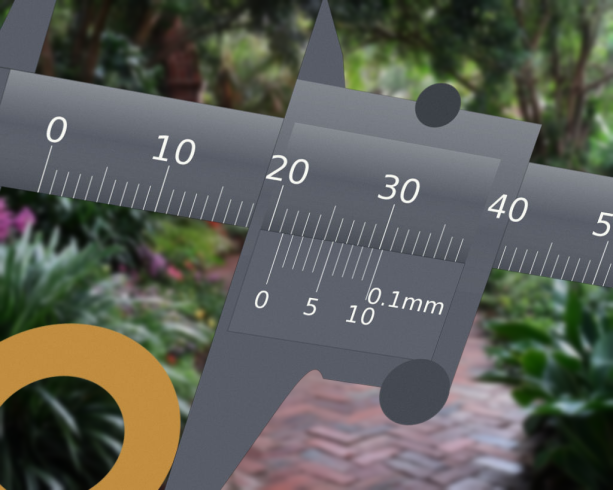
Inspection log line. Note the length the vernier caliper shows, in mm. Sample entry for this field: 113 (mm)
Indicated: 21.3 (mm)
